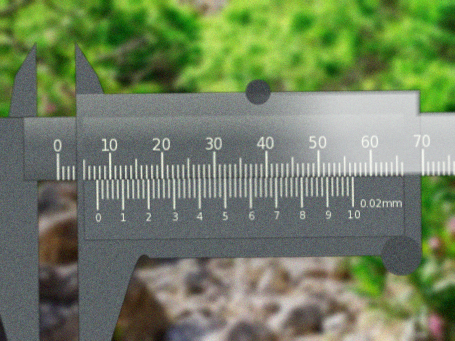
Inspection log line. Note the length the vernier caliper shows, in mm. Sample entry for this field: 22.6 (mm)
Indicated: 7.5 (mm)
